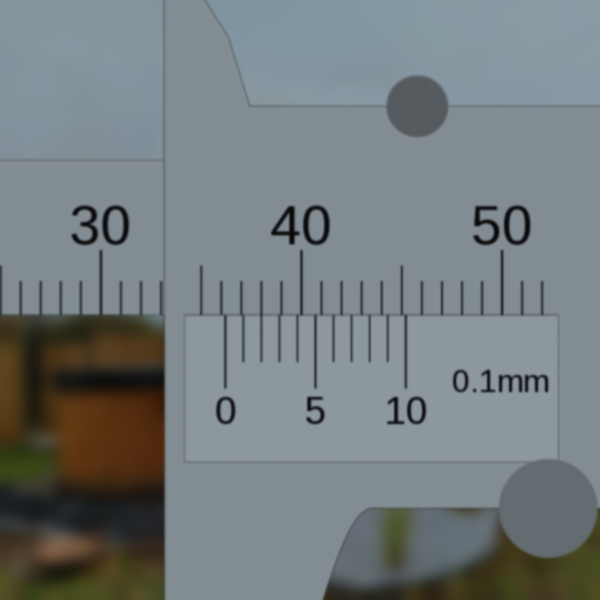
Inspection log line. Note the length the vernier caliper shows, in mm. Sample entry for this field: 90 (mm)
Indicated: 36.2 (mm)
